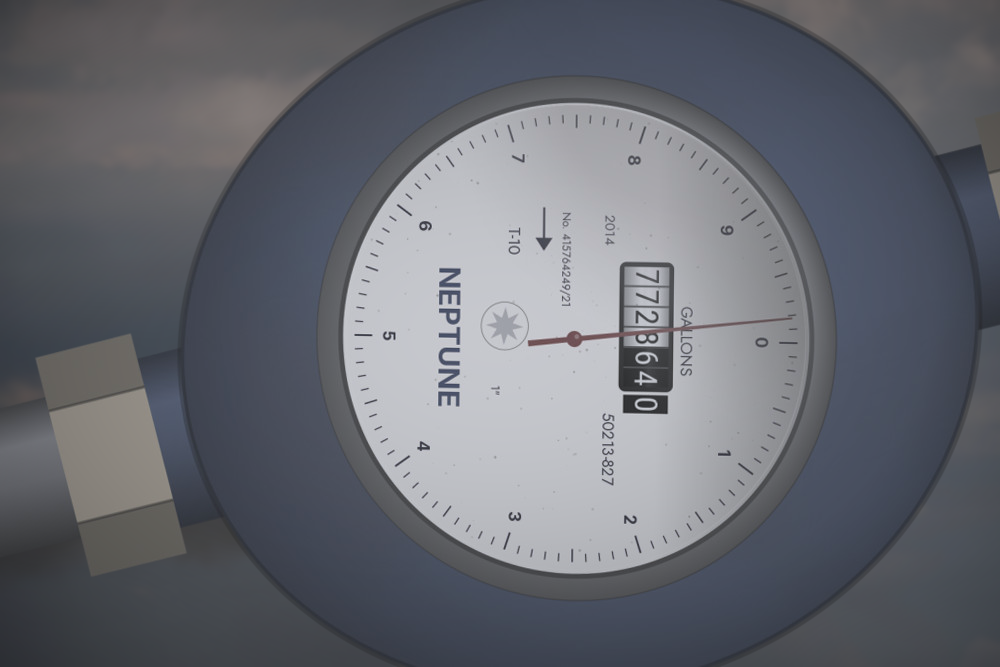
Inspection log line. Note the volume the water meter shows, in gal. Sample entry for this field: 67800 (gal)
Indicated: 7728639.8 (gal)
